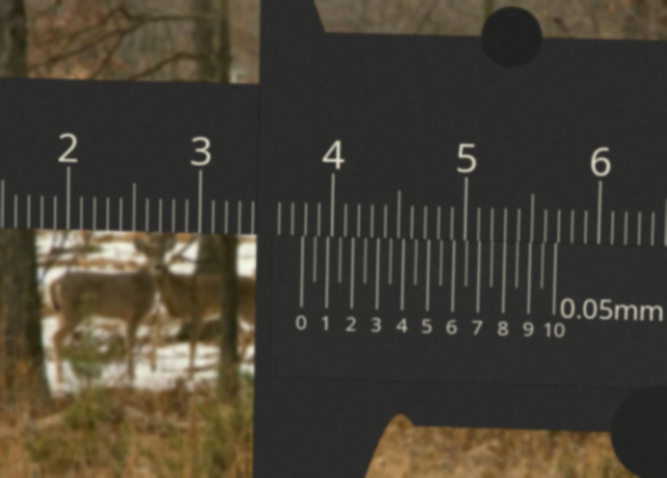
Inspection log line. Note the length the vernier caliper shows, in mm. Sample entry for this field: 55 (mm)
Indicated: 37.8 (mm)
